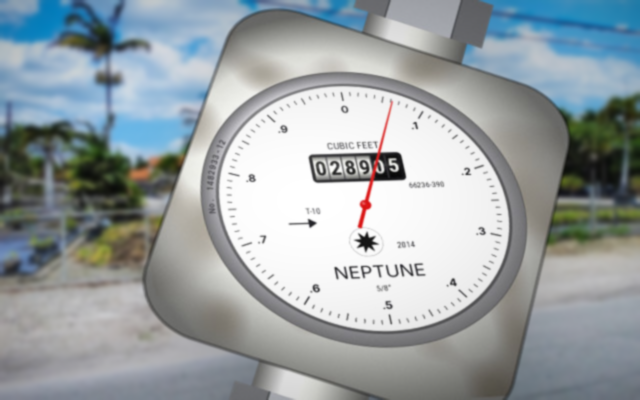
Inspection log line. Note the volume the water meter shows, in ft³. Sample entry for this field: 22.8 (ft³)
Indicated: 28905.06 (ft³)
